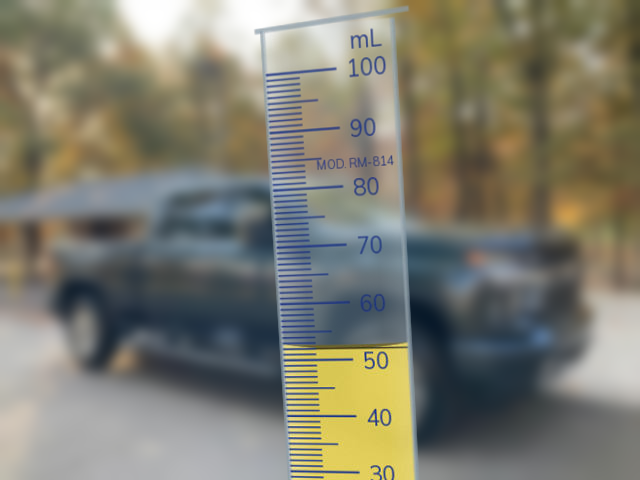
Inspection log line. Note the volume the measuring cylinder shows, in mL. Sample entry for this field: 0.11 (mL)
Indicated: 52 (mL)
